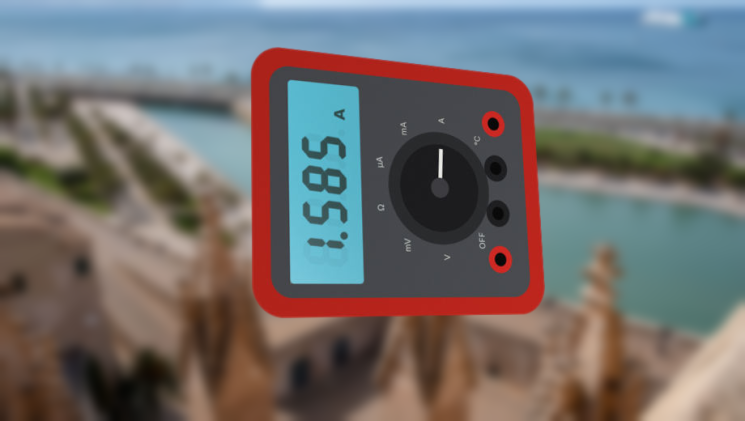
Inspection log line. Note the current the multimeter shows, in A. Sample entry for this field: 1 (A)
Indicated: 1.585 (A)
